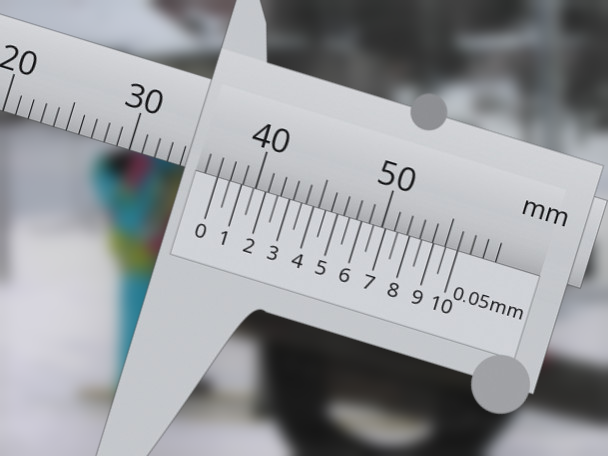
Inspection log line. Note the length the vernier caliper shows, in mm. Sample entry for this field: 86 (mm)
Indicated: 37.0 (mm)
